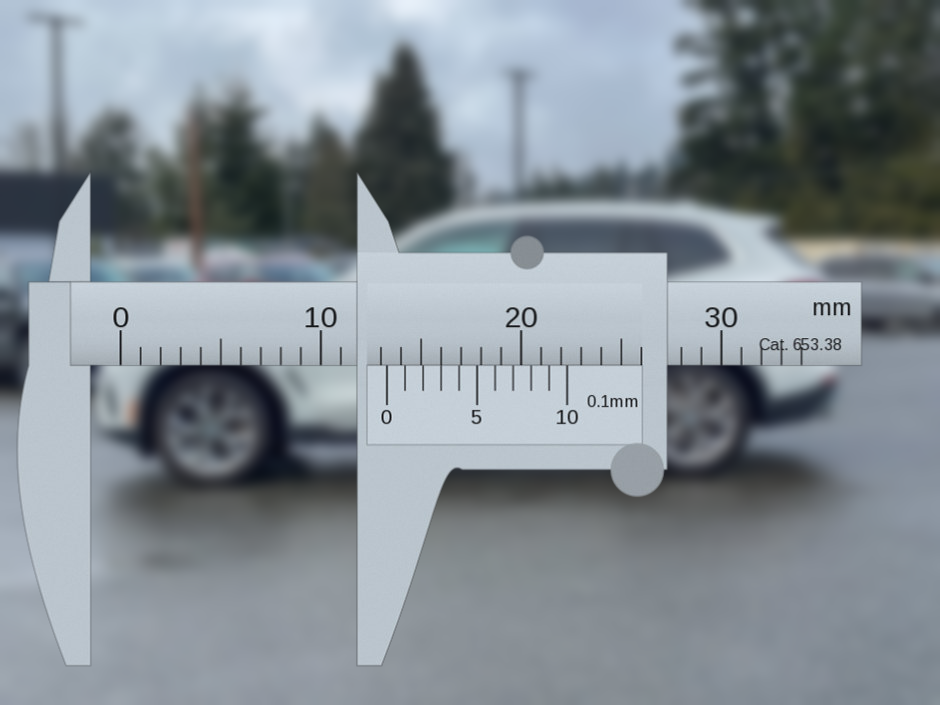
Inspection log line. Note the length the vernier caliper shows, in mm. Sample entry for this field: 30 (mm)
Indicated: 13.3 (mm)
